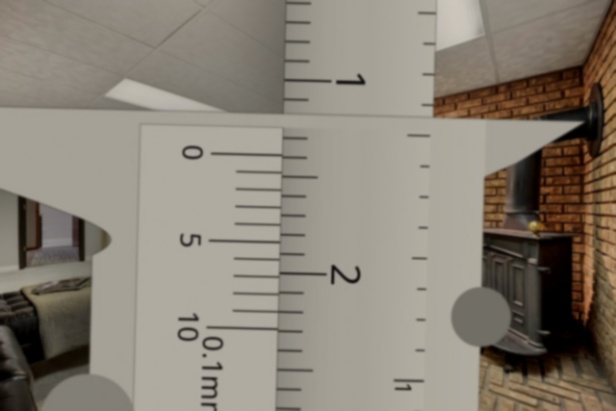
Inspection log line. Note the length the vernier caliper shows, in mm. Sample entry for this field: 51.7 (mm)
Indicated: 13.9 (mm)
